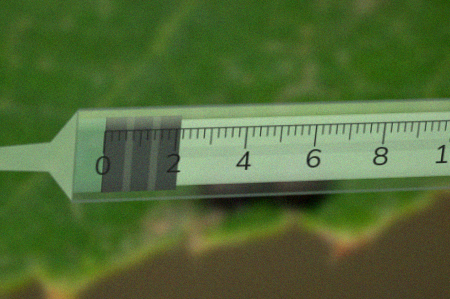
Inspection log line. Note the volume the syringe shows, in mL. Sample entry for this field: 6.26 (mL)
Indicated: 0 (mL)
